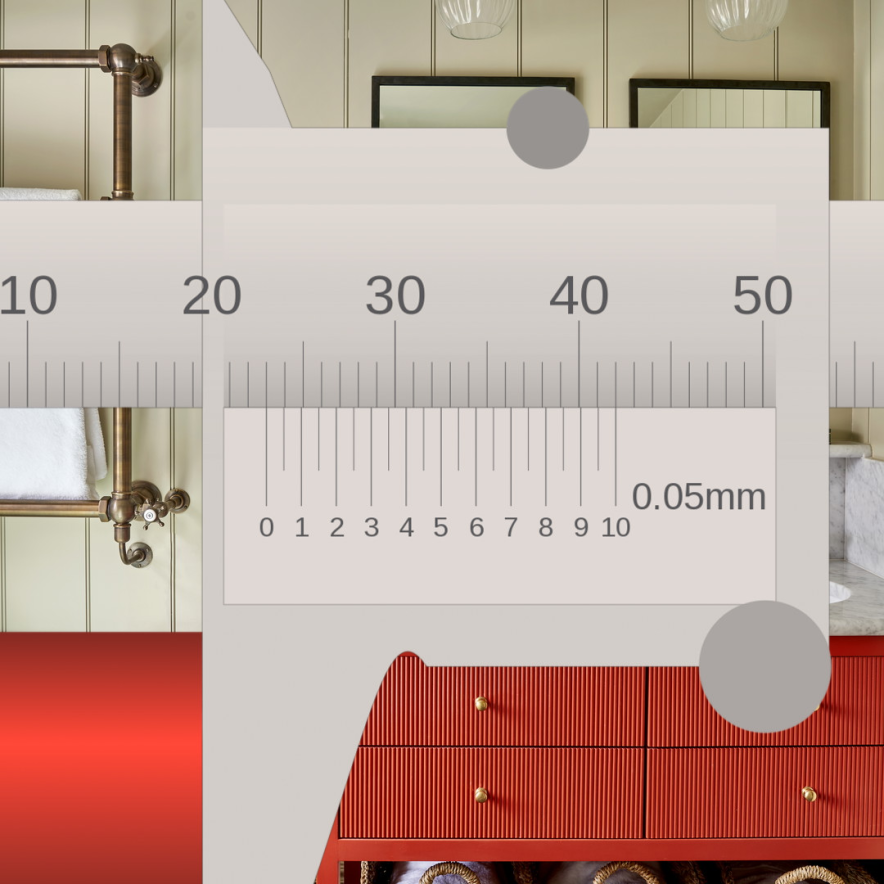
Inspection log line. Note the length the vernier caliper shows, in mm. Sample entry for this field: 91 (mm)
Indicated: 23.0 (mm)
